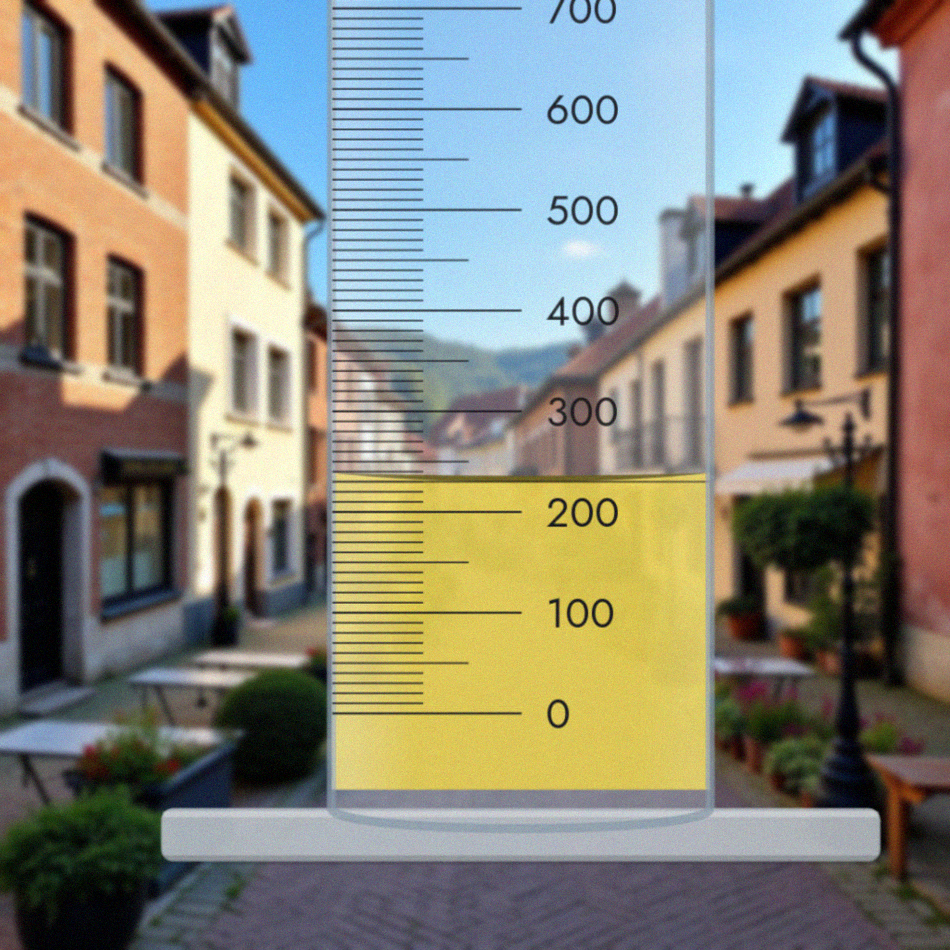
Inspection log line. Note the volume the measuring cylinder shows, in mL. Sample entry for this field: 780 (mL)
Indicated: 230 (mL)
